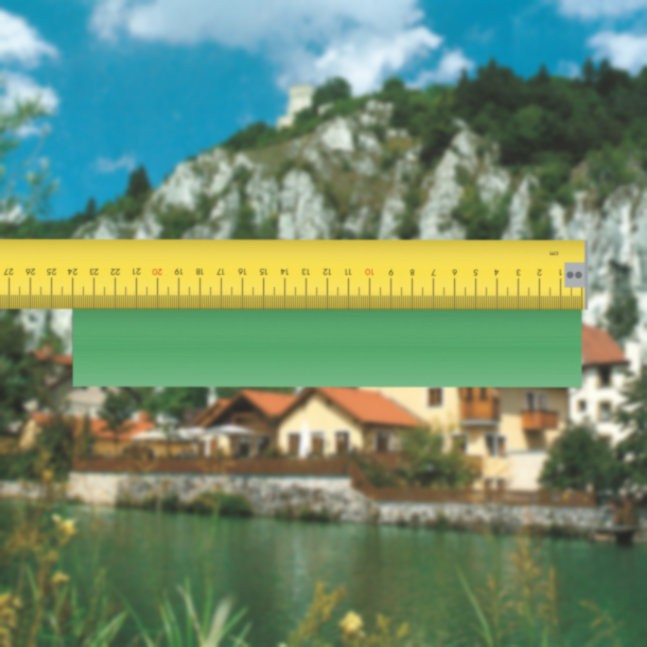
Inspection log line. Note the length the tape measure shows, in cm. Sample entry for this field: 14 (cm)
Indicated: 24 (cm)
